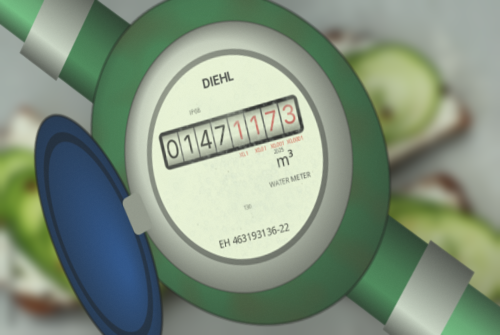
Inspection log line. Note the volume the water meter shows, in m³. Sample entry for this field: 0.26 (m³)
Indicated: 147.1173 (m³)
